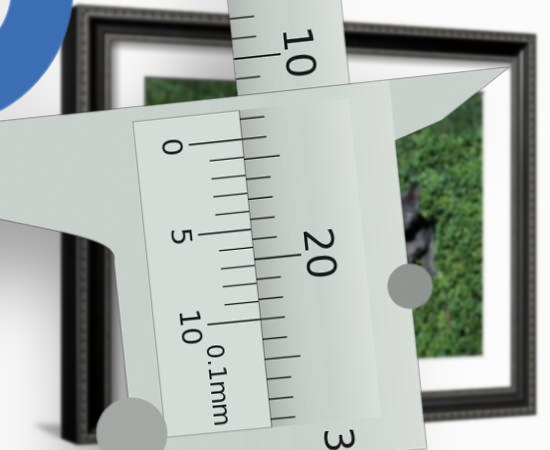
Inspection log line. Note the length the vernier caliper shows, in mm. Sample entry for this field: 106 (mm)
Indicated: 14.0 (mm)
